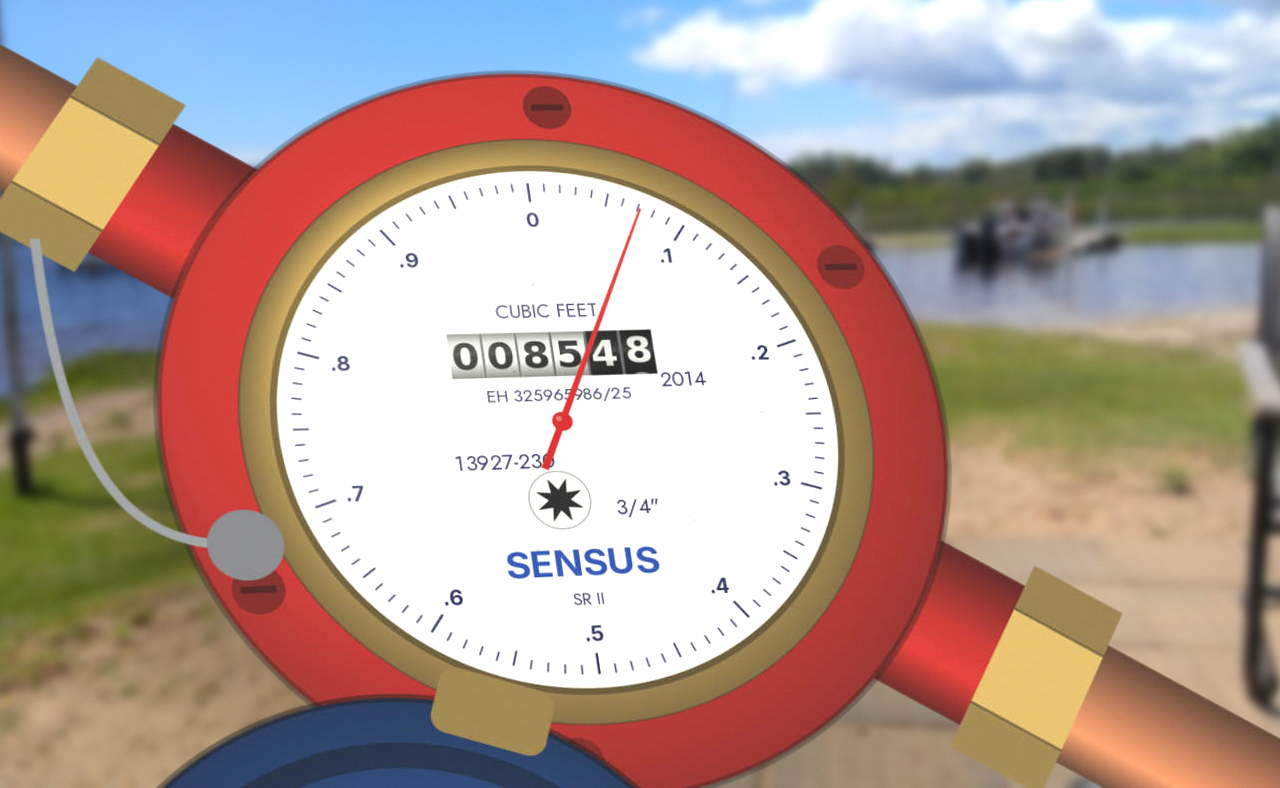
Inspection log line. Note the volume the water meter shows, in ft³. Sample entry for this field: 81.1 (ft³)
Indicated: 8548.07 (ft³)
